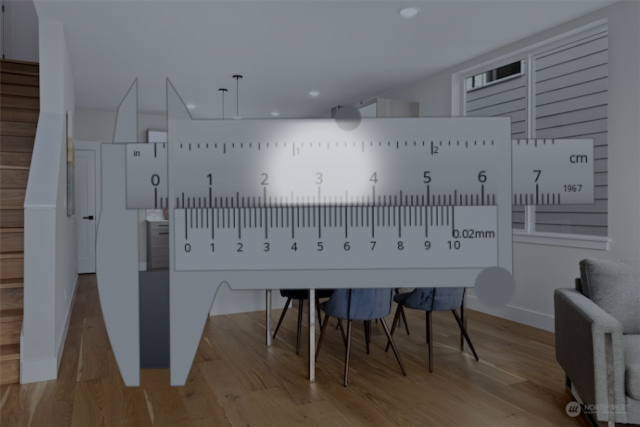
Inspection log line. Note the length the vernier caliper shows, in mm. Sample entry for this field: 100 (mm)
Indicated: 5.5 (mm)
